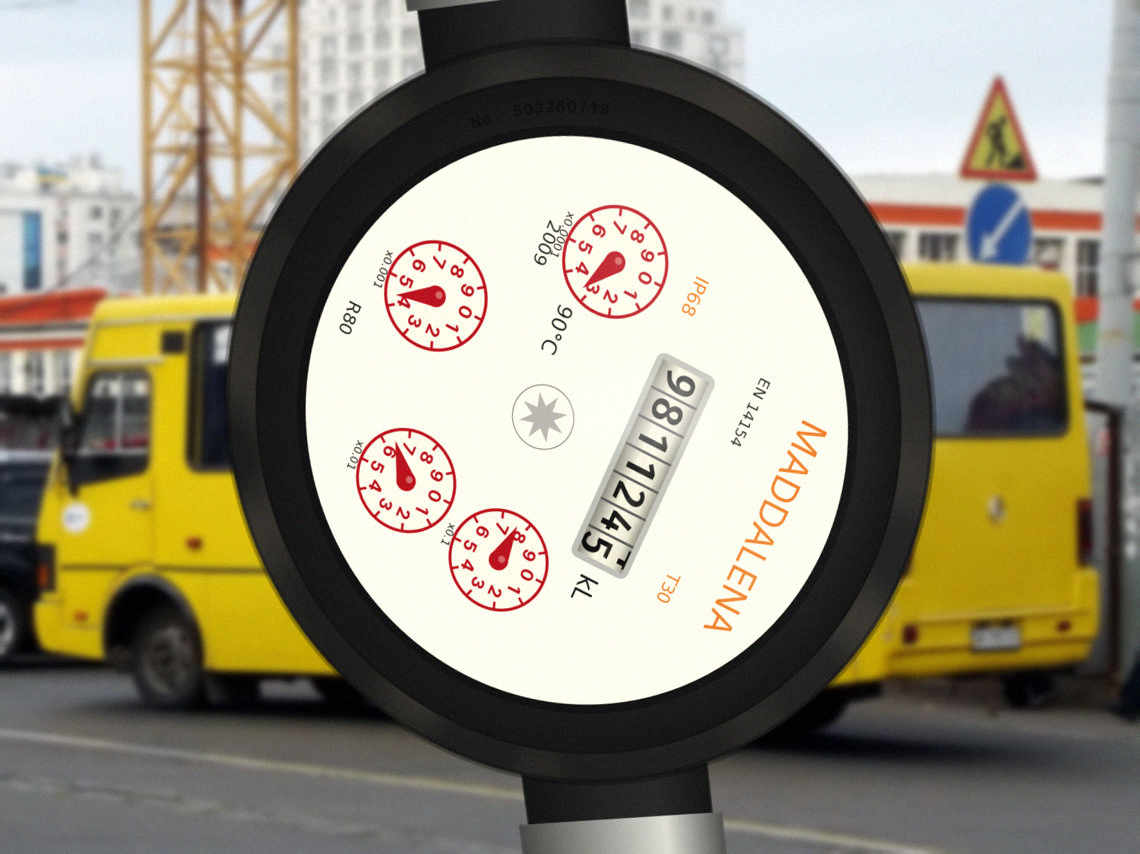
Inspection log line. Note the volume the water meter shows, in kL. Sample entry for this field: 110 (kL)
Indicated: 9811244.7643 (kL)
